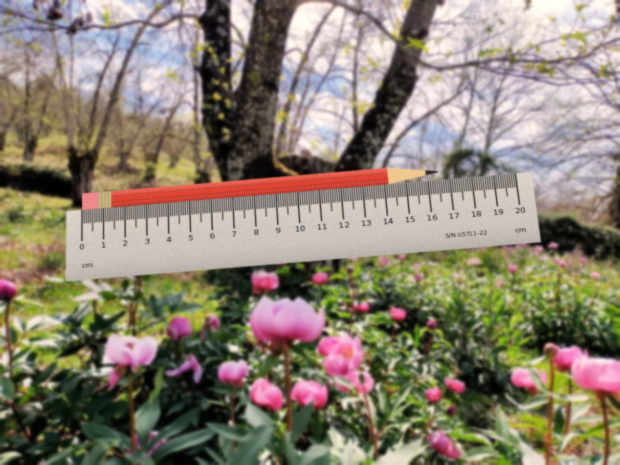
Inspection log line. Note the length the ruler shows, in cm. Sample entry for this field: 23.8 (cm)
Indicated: 16.5 (cm)
